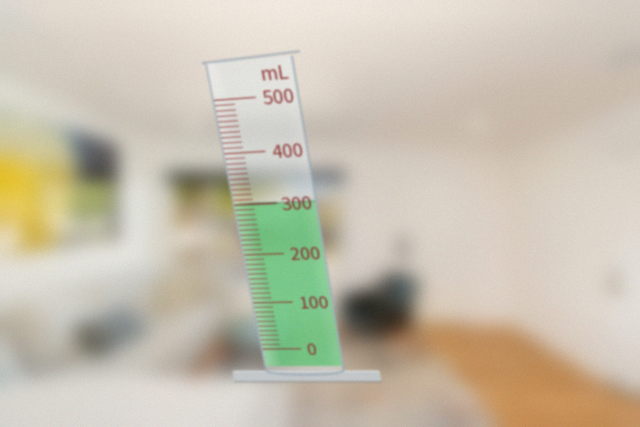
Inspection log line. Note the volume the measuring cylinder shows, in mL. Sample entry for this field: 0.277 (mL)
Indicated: 300 (mL)
